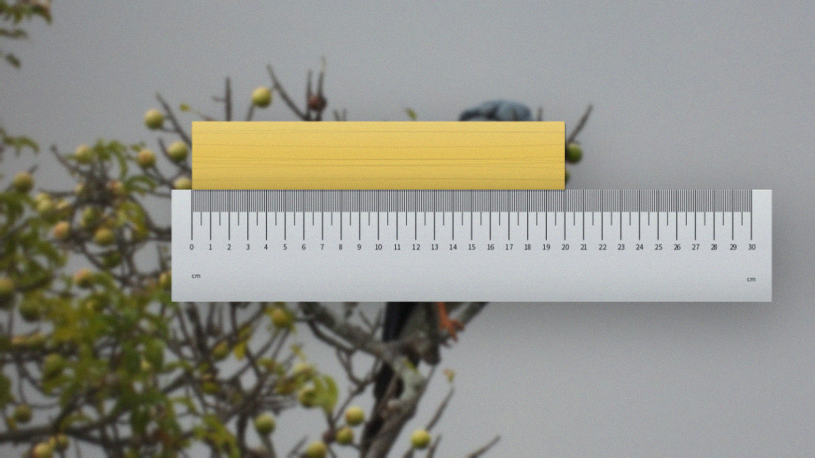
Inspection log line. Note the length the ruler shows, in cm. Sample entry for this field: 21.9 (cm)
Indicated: 20 (cm)
